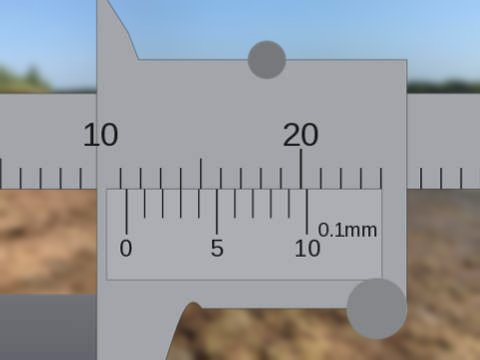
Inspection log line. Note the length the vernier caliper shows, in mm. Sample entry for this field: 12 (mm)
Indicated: 11.3 (mm)
